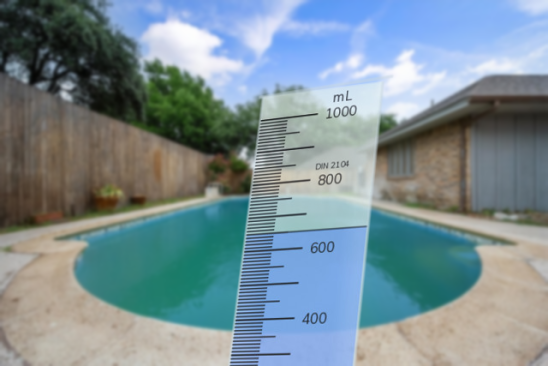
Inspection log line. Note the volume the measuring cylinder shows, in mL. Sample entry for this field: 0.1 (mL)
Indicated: 650 (mL)
